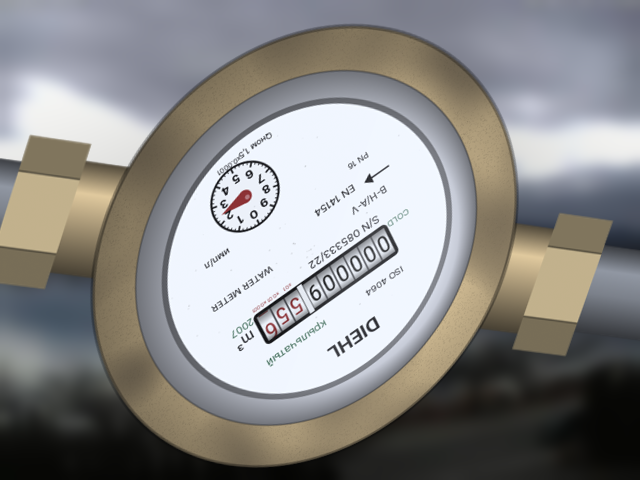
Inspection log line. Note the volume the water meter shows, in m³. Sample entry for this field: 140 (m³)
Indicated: 9.5562 (m³)
